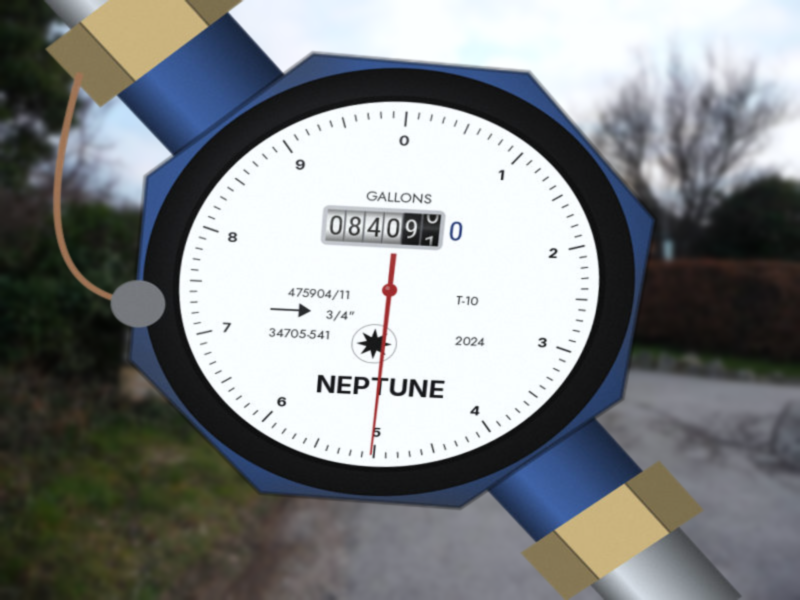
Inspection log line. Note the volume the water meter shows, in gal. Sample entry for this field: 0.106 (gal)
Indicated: 840905.0 (gal)
